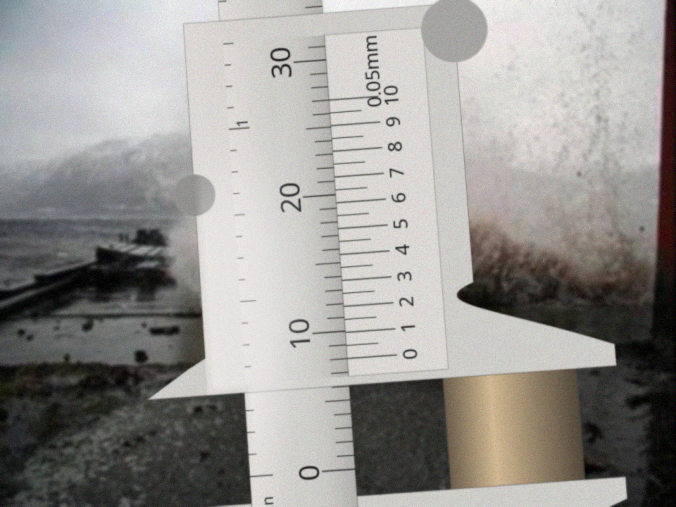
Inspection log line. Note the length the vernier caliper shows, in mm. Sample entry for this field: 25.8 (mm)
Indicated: 8.0 (mm)
